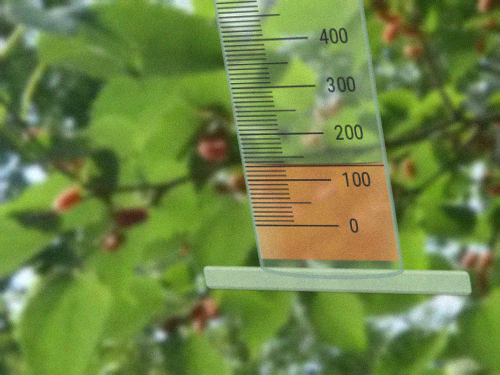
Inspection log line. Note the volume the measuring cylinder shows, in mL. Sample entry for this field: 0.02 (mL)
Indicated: 130 (mL)
